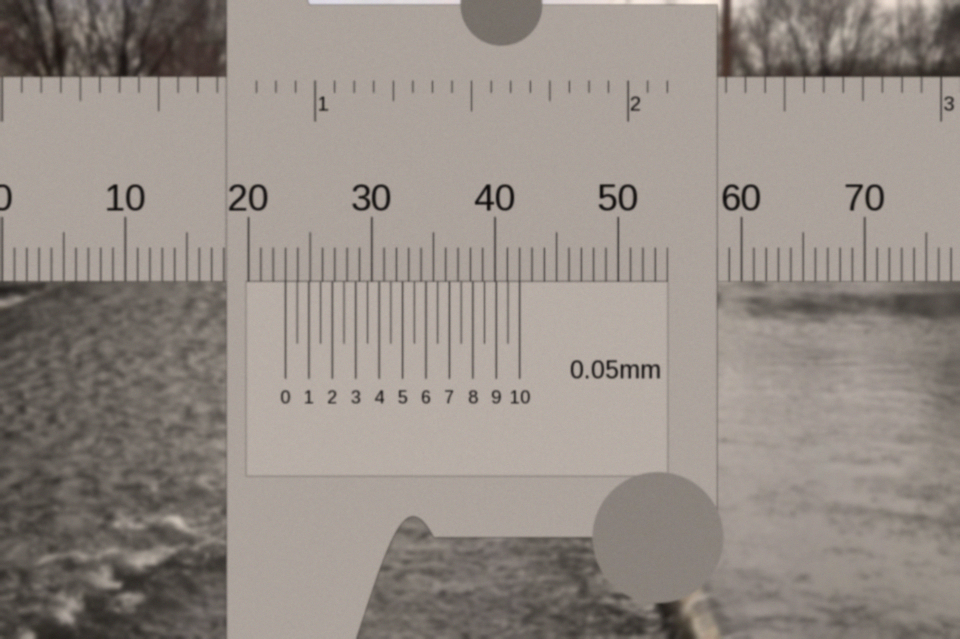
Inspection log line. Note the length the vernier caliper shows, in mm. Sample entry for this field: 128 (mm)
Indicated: 23.0 (mm)
